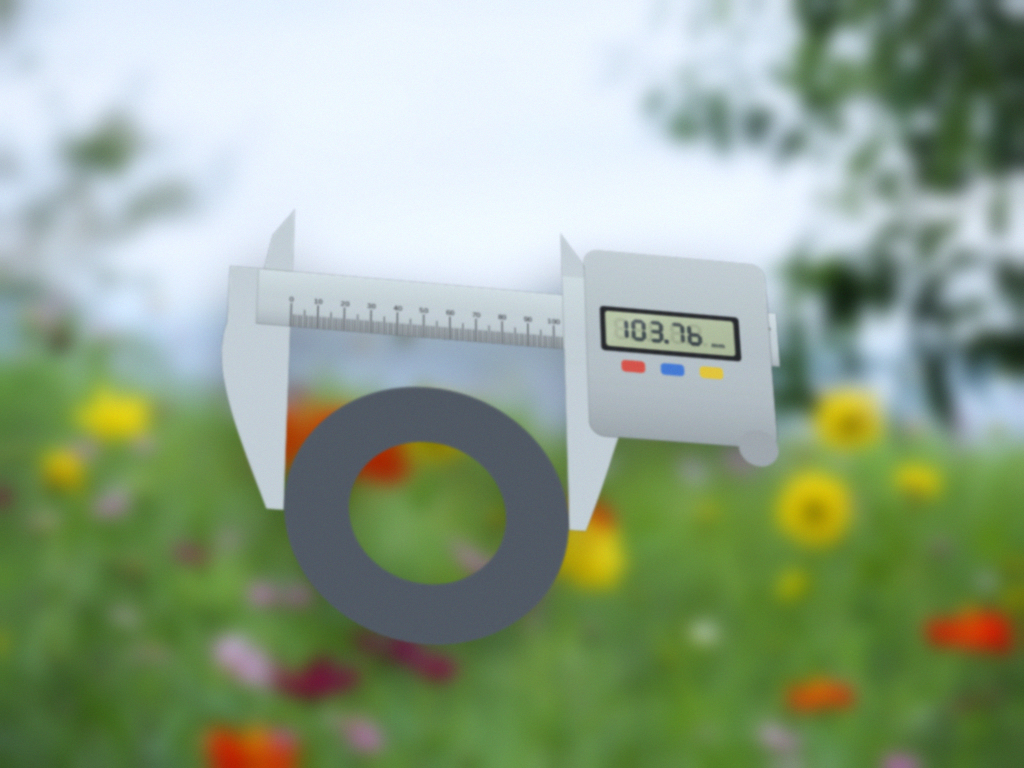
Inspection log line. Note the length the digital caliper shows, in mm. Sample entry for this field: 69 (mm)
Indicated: 103.76 (mm)
